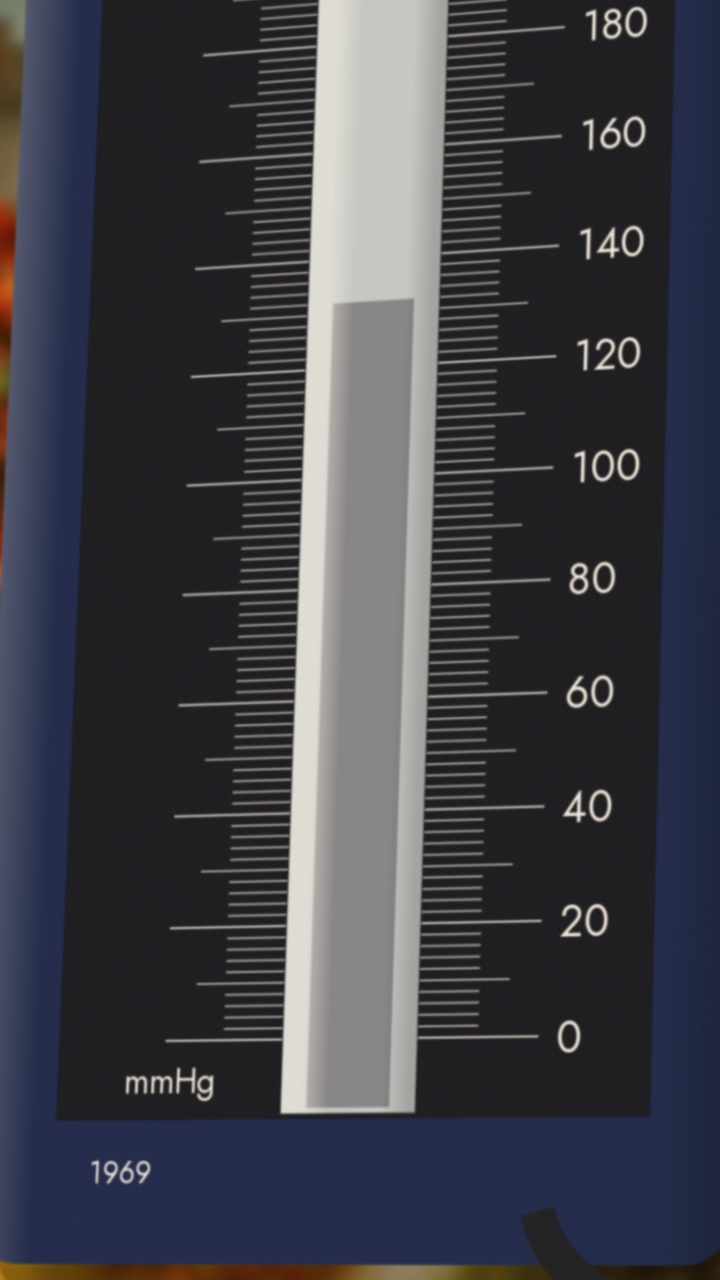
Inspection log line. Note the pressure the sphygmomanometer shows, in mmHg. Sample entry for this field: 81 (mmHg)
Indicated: 132 (mmHg)
